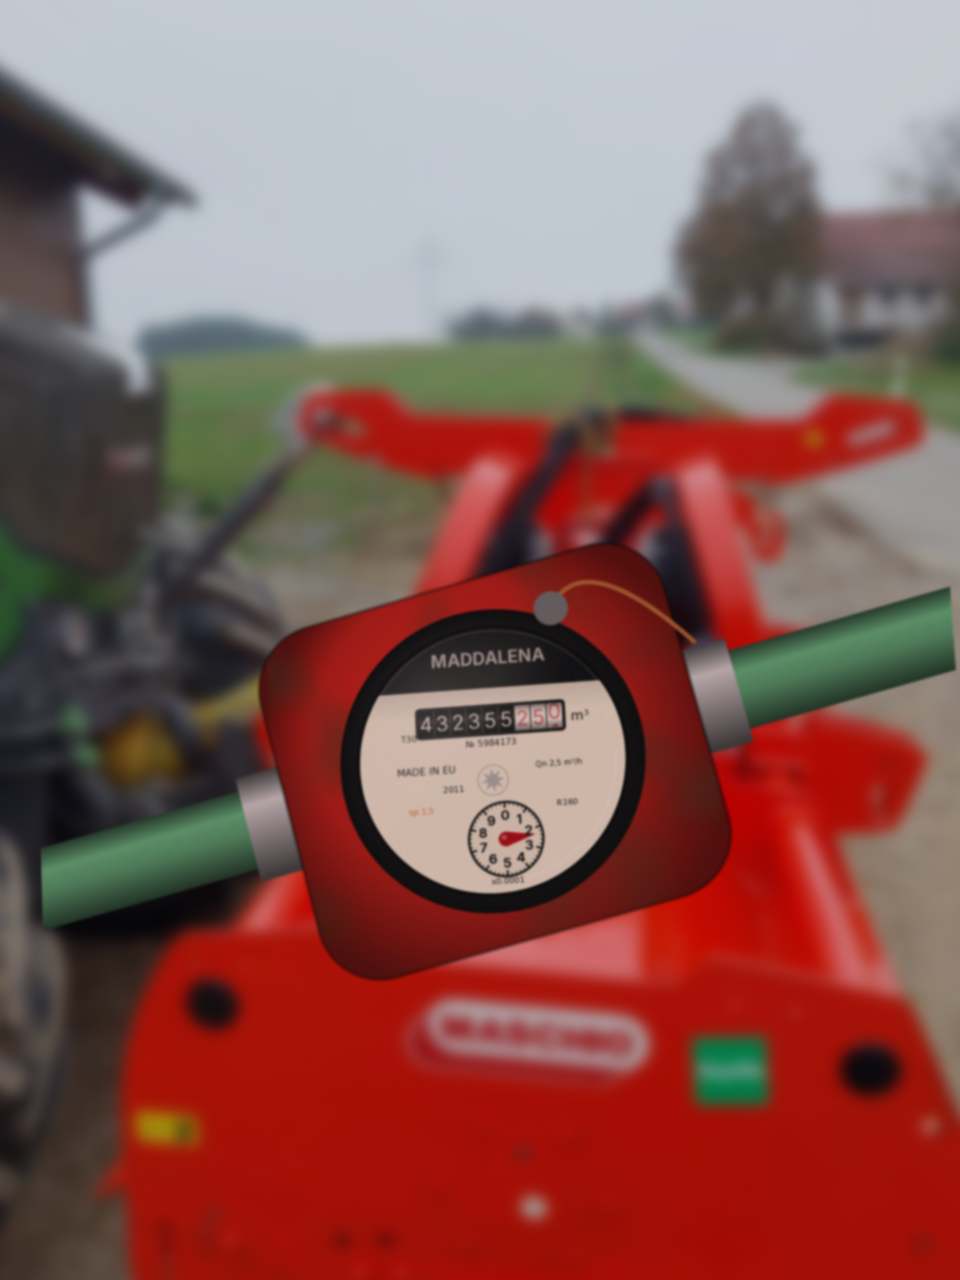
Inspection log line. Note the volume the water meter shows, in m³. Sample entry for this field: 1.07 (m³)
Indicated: 432355.2502 (m³)
